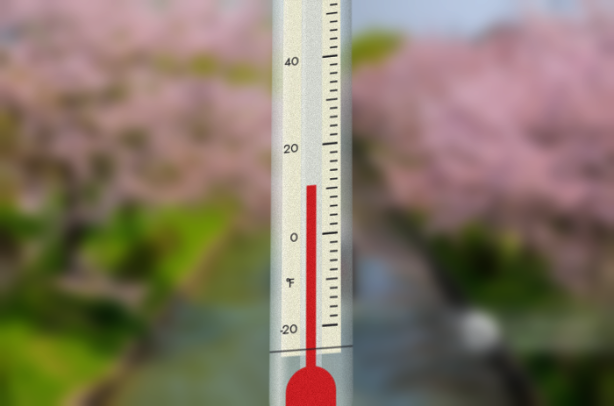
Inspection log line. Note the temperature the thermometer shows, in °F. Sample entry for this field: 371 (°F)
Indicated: 11 (°F)
